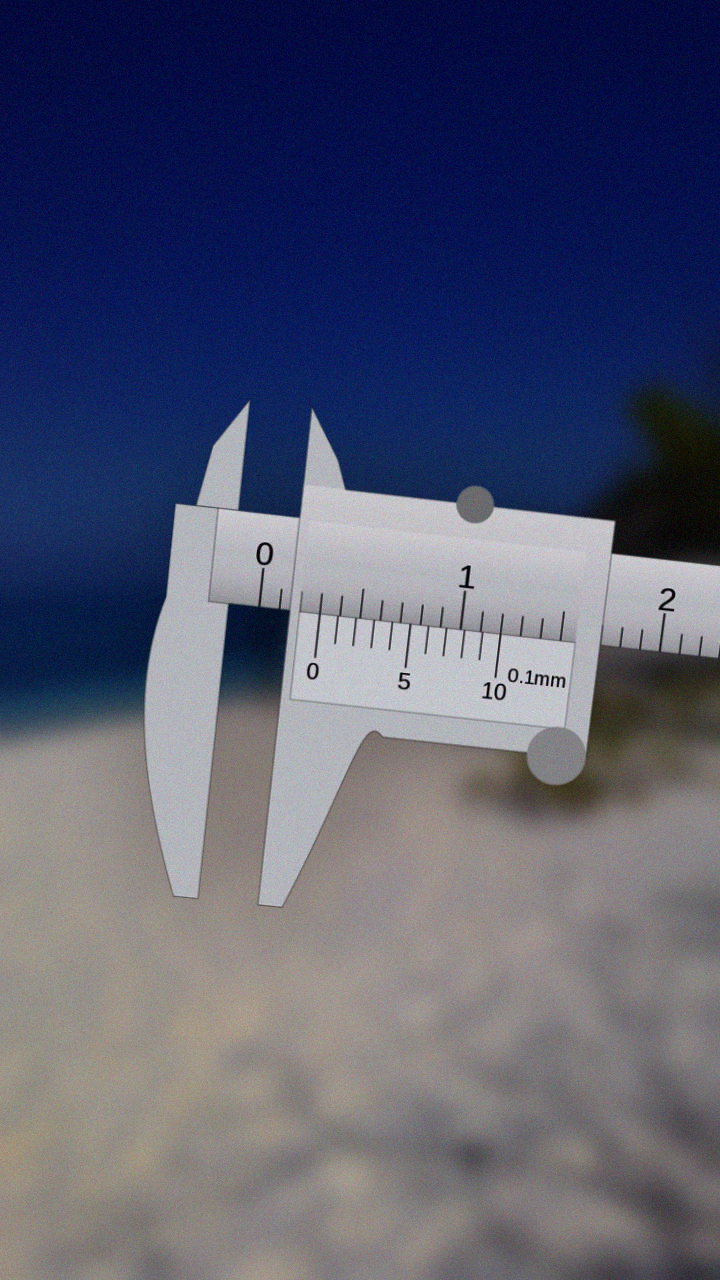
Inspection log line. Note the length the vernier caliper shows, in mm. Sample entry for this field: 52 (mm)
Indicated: 3.0 (mm)
